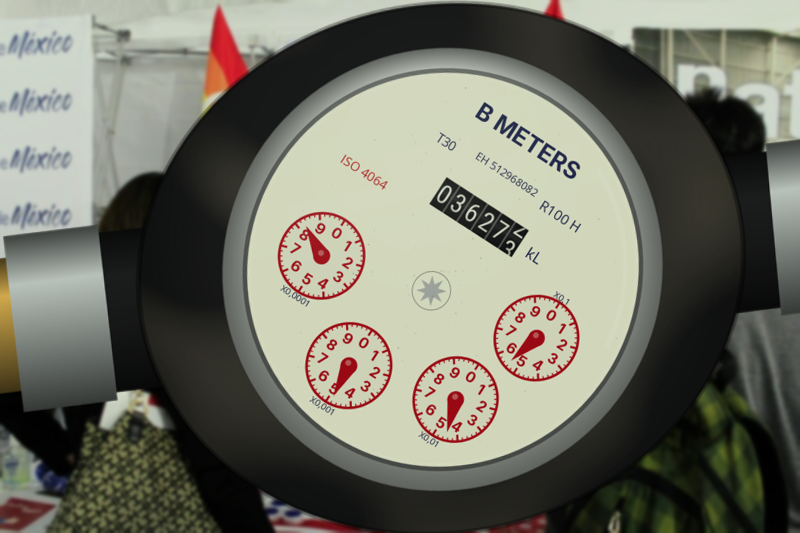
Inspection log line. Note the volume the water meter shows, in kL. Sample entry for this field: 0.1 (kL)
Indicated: 36272.5448 (kL)
